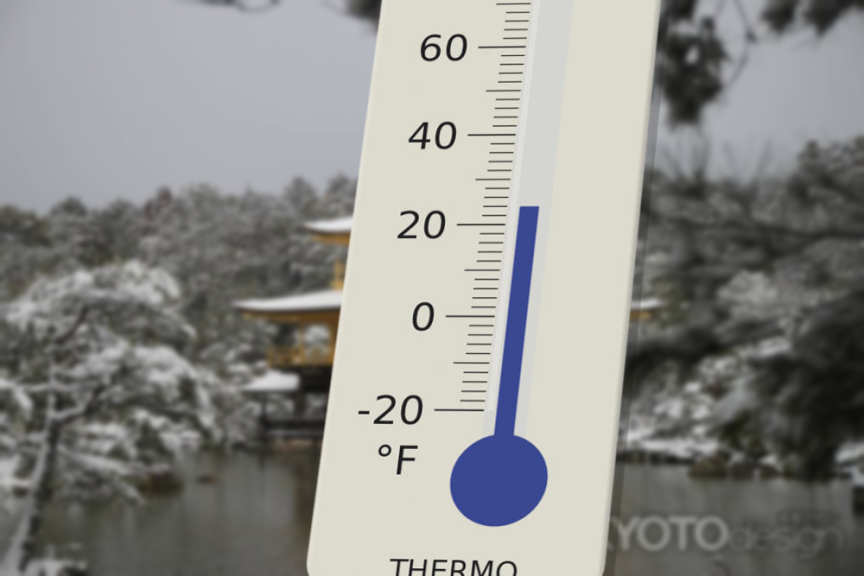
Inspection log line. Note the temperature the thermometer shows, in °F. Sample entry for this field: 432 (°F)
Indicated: 24 (°F)
